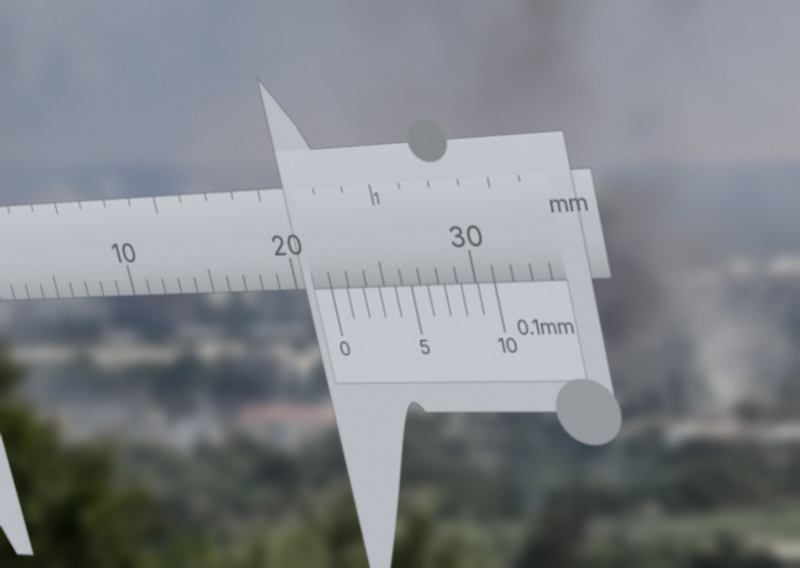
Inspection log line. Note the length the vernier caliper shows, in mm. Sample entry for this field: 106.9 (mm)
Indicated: 22.0 (mm)
